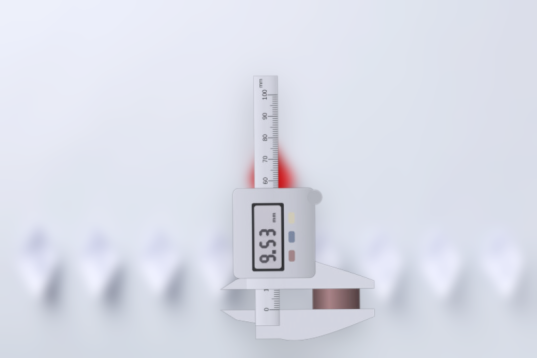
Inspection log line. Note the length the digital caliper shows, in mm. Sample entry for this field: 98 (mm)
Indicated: 9.53 (mm)
